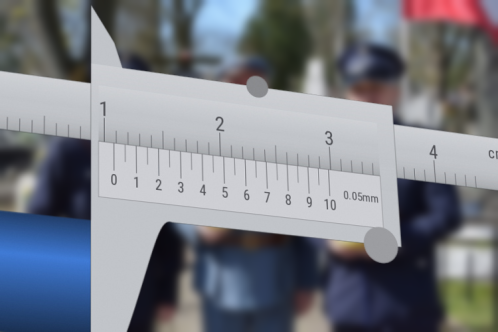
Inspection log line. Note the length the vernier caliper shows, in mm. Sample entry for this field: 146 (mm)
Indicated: 10.8 (mm)
